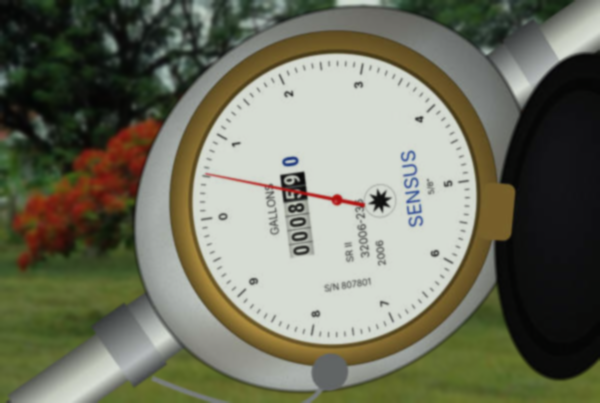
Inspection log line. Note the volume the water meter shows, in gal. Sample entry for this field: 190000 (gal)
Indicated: 8590.5 (gal)
